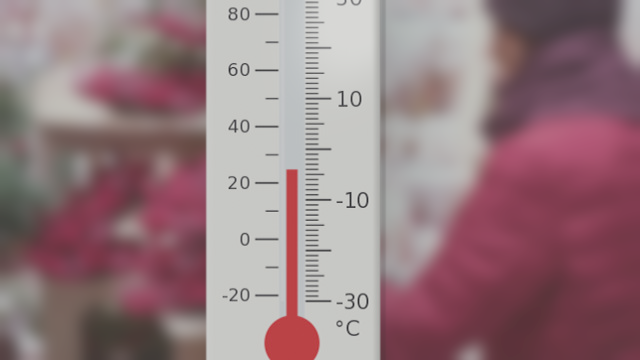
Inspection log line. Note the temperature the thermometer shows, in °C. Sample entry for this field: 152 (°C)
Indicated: -4 (°C)
